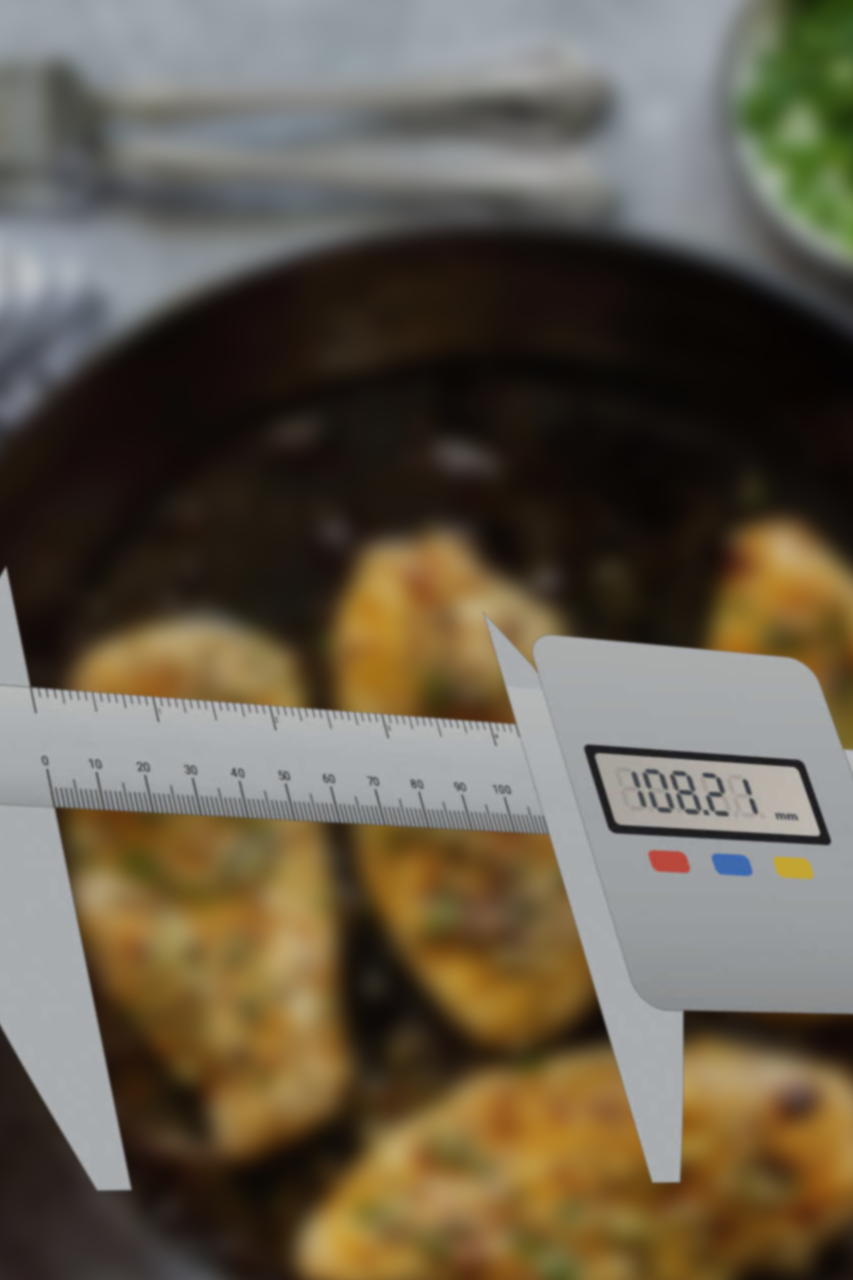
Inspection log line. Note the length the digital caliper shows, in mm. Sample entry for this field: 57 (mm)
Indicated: 108.21 (mm)
